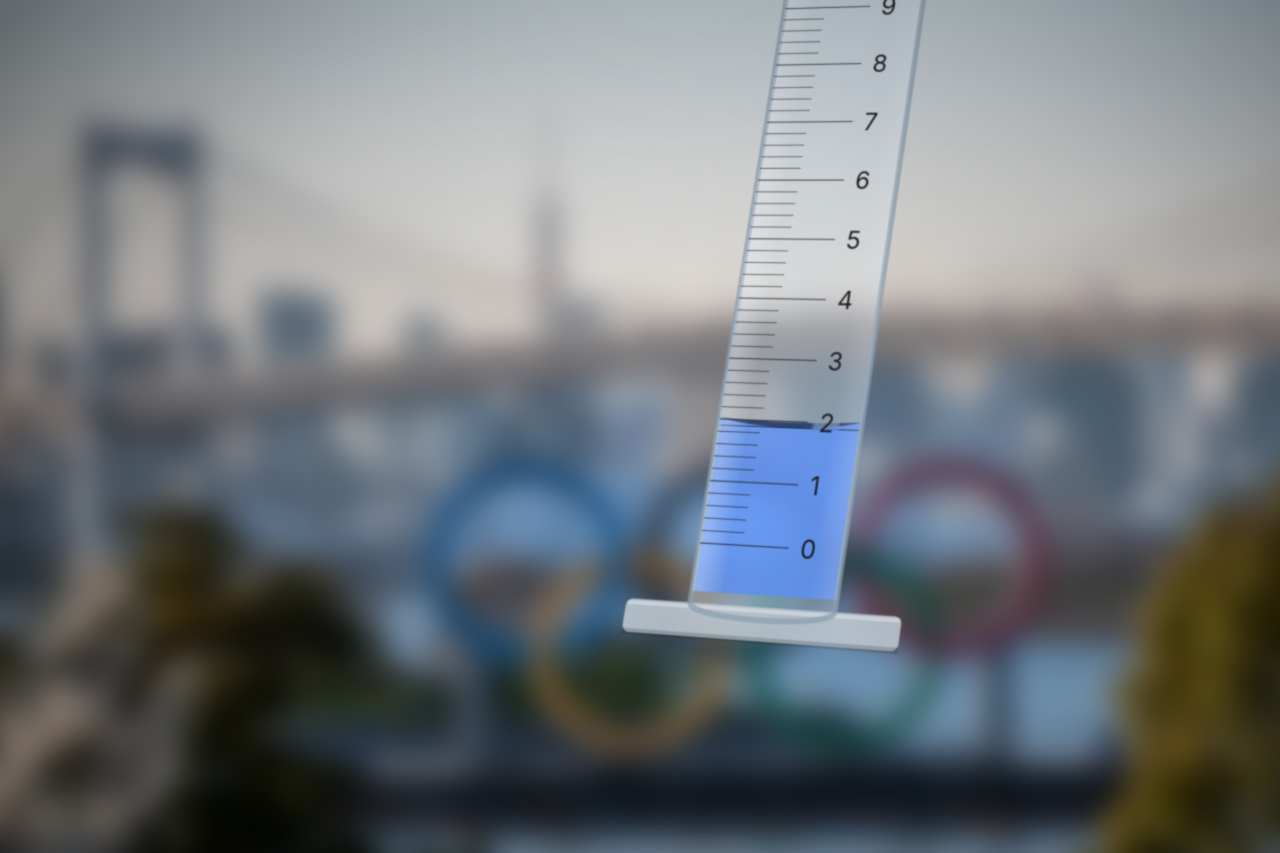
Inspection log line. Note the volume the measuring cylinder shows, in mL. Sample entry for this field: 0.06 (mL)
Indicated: 1.9 (mL)
